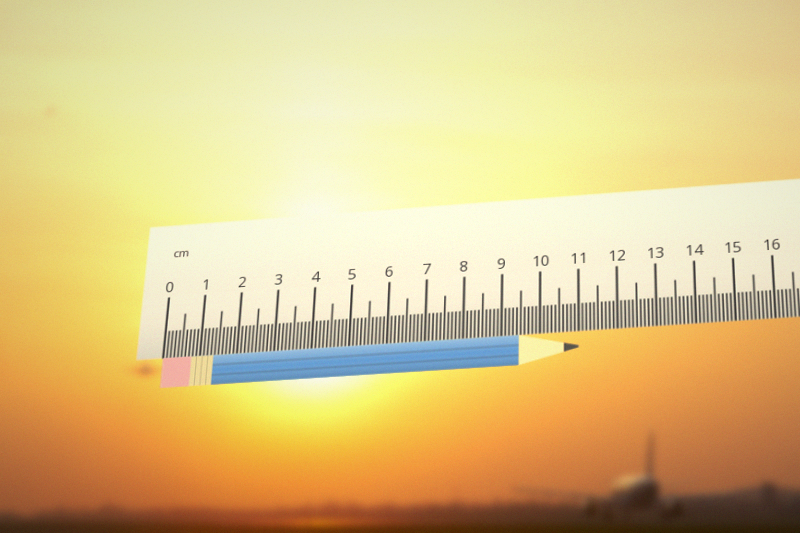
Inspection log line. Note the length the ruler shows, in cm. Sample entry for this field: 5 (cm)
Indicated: 11 (cm)
